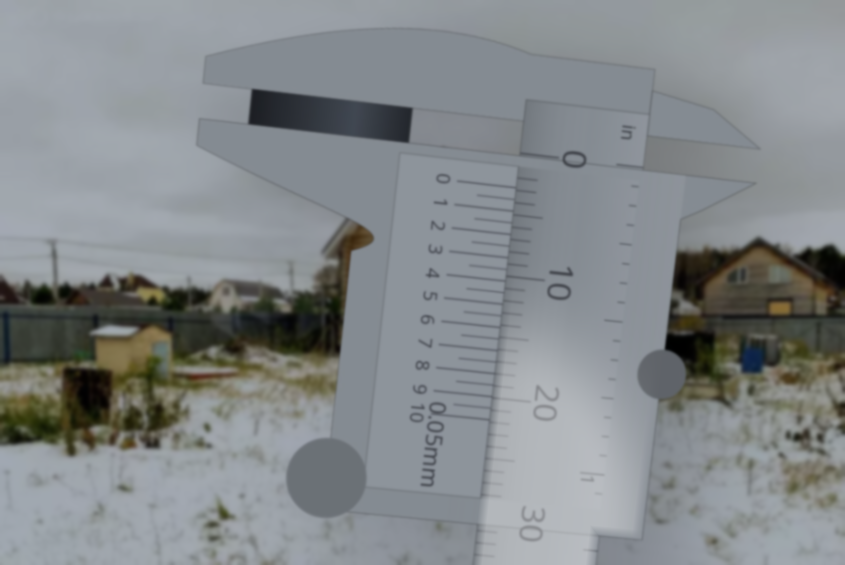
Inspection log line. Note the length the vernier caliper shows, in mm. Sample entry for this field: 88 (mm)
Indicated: 2.8 (mm)
